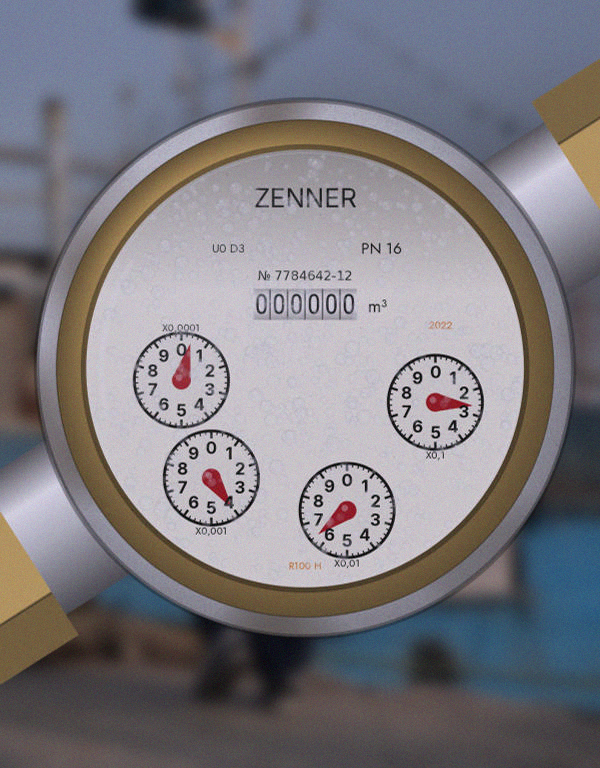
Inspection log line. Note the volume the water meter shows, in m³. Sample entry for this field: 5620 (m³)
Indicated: 0.2640 (m³)
